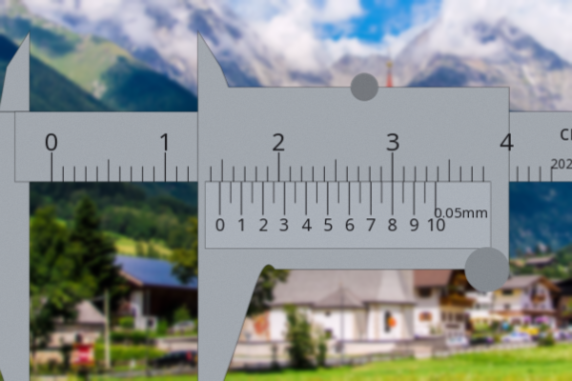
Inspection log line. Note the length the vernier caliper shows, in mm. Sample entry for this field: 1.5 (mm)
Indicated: 14.8 (mm)
